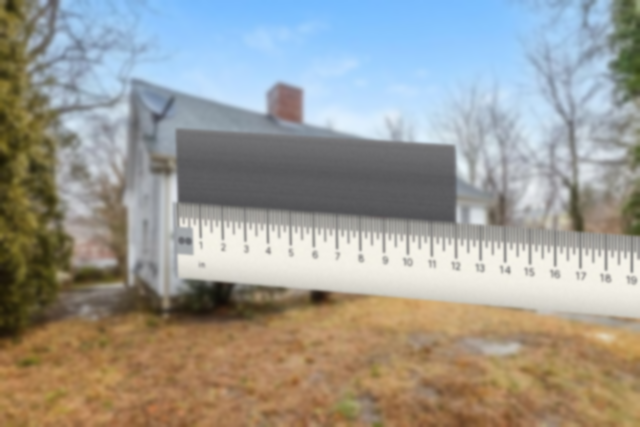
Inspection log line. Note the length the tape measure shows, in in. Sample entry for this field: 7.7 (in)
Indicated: 12 (in)
